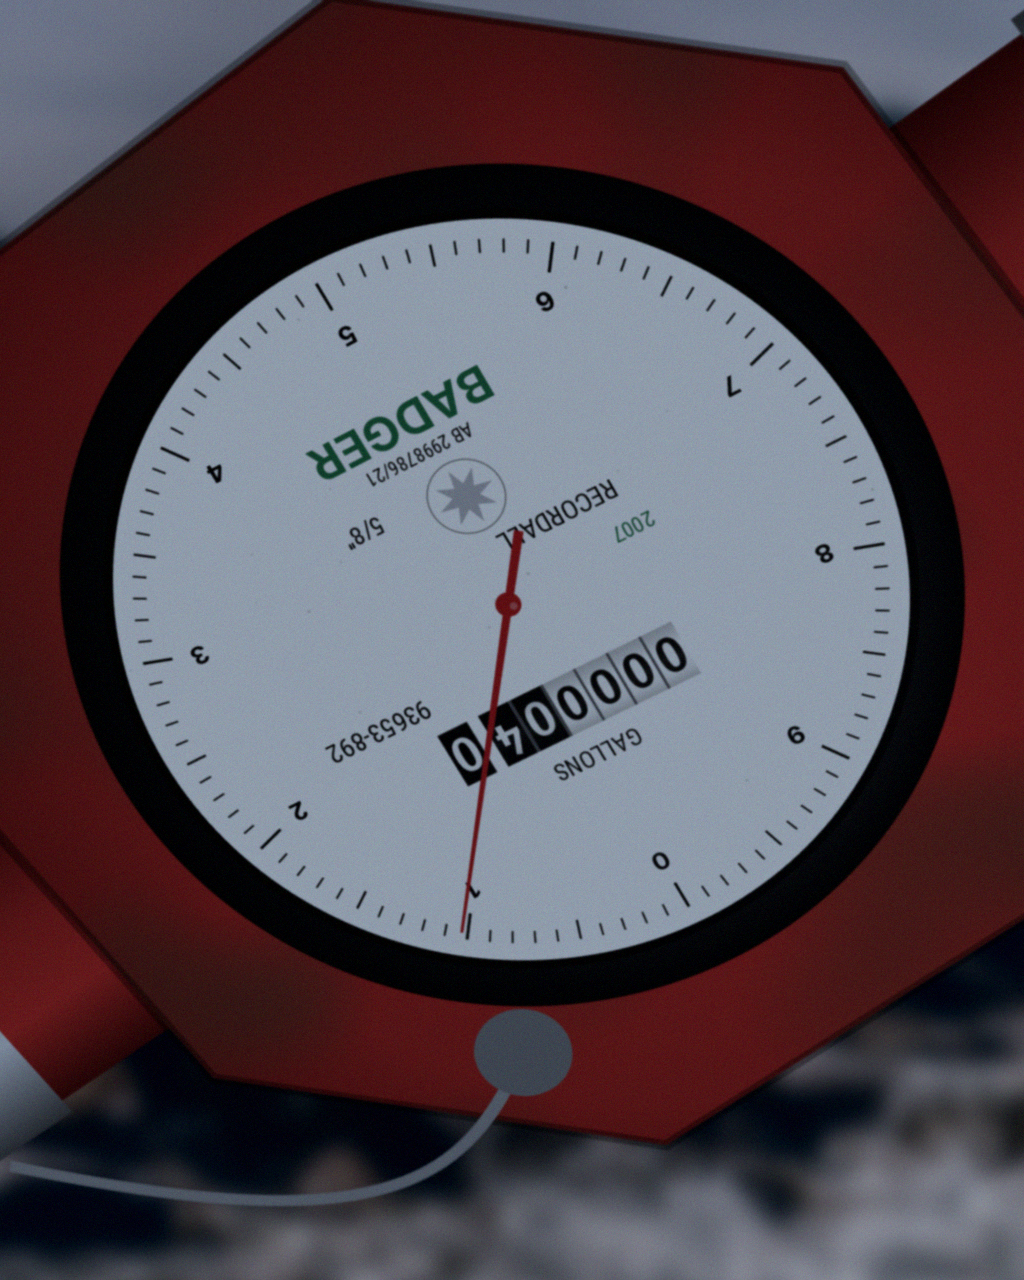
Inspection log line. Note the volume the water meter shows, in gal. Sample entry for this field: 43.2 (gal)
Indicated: 41.0 (gal)
